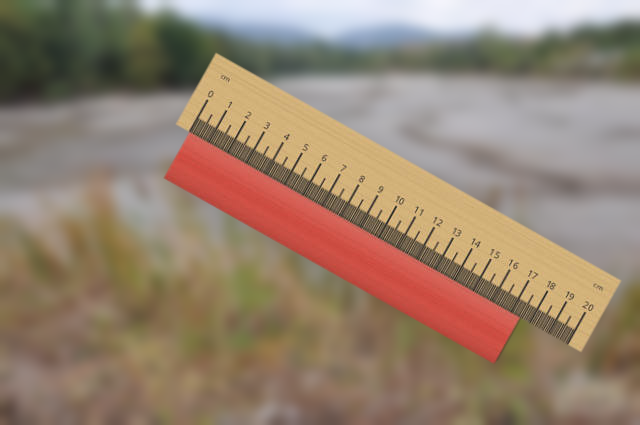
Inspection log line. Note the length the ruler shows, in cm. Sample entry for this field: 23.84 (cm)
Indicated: 17.5 (cm)
